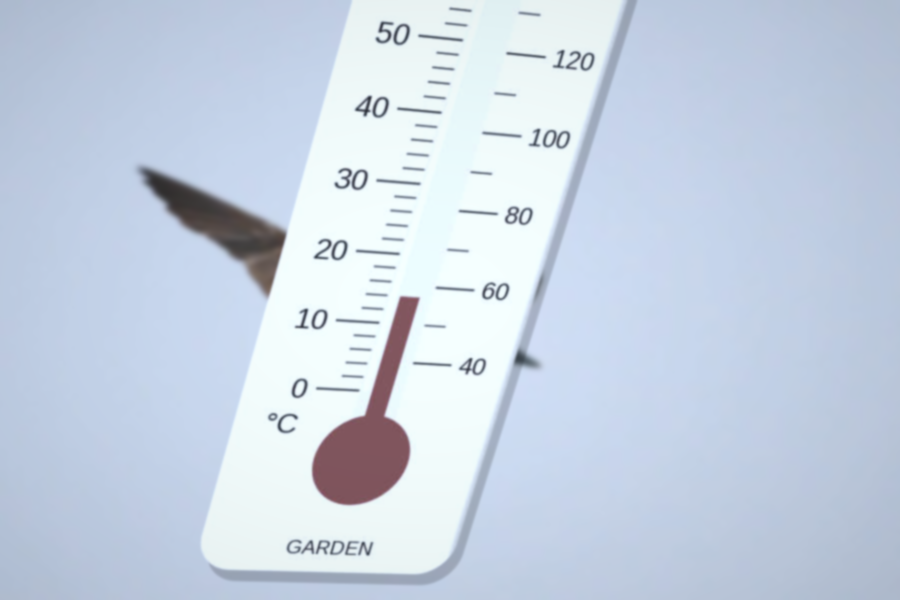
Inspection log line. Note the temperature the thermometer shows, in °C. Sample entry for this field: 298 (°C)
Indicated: 14 (°C)
